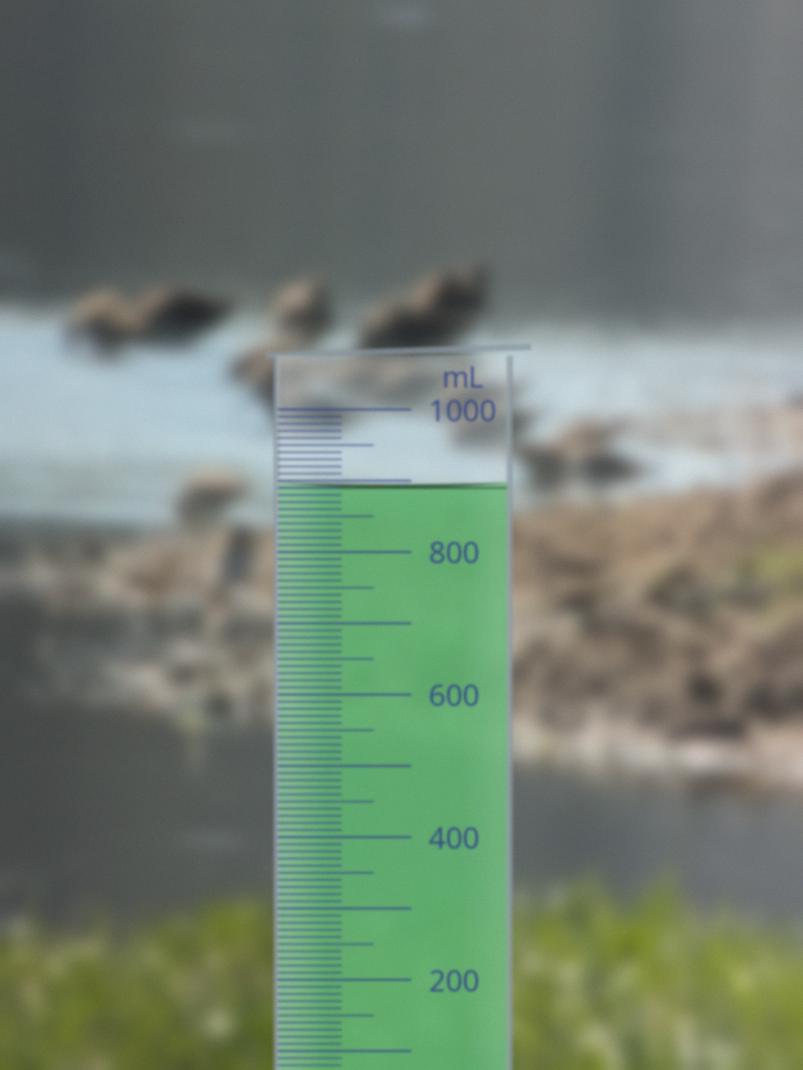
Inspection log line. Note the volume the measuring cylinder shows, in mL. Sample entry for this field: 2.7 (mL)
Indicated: 890 (mL)
